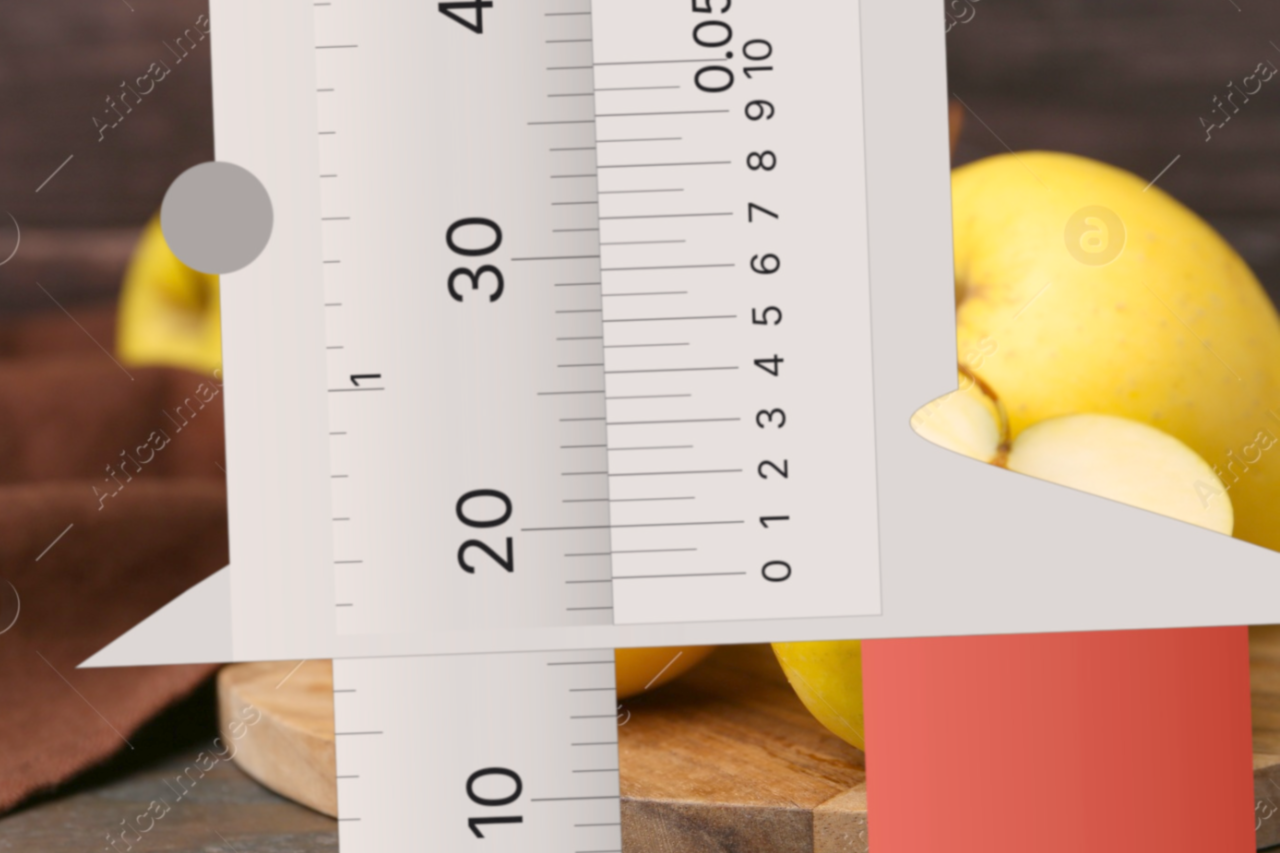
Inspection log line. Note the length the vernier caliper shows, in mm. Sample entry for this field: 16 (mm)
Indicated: 18.1 (mm)
